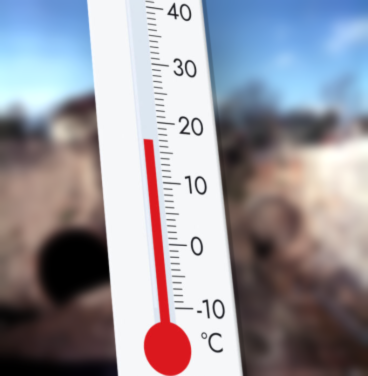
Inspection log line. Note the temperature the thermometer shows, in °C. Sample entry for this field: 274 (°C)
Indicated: 17 (°C)
